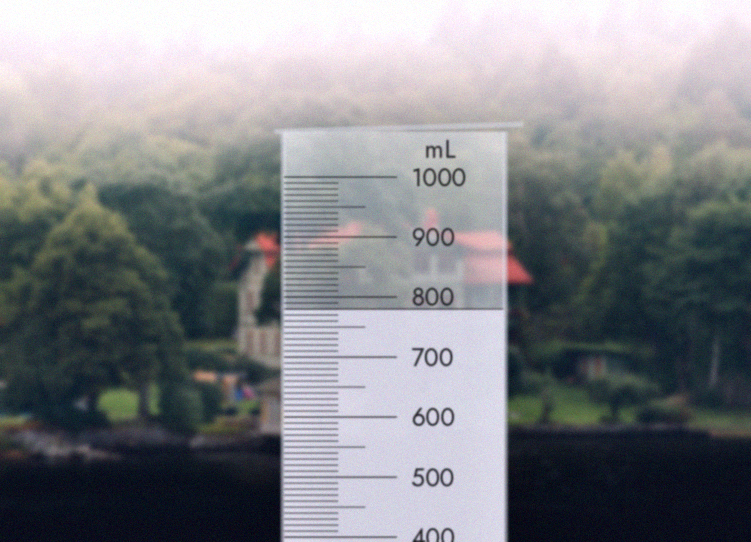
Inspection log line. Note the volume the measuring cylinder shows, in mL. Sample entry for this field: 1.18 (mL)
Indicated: 780 (mL)
